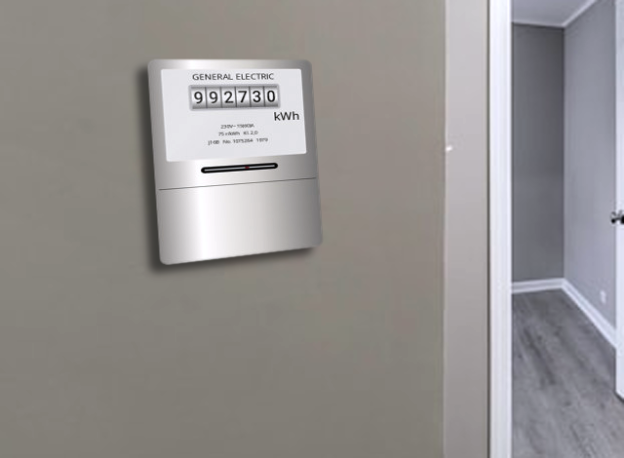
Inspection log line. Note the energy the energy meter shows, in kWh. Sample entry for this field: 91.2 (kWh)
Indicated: 992730 (kWh)
